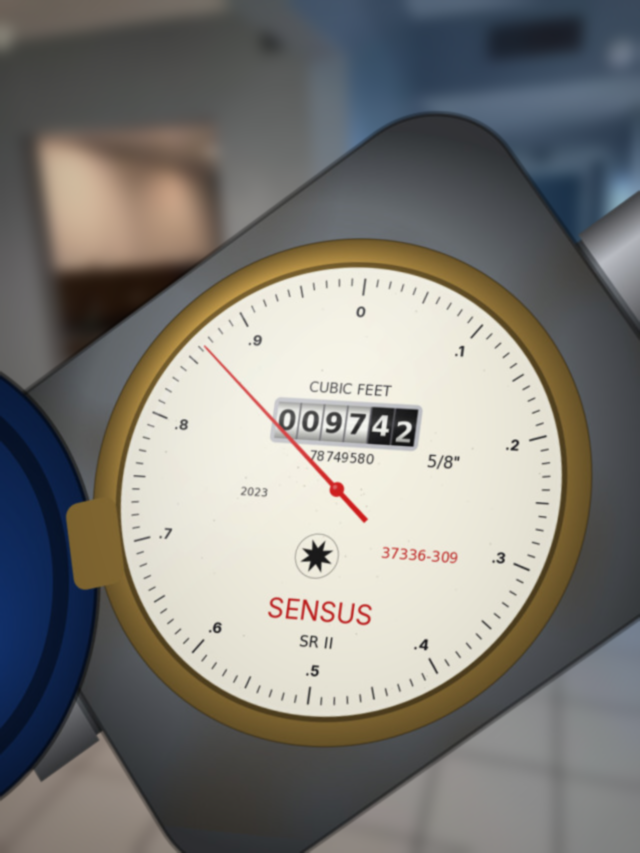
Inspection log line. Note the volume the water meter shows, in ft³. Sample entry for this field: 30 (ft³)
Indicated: 9741.86 (ft³)
